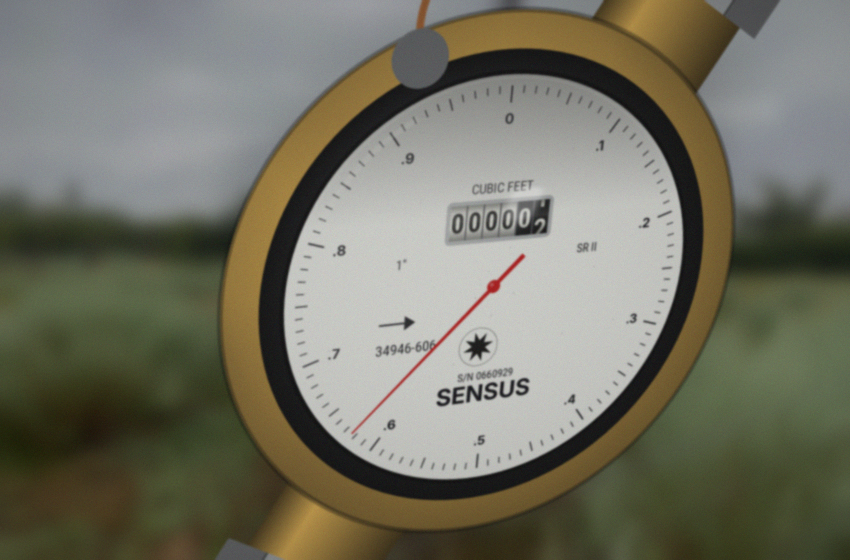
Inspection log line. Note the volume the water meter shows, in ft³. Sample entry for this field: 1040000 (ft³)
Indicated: 1.62 (ft³)
